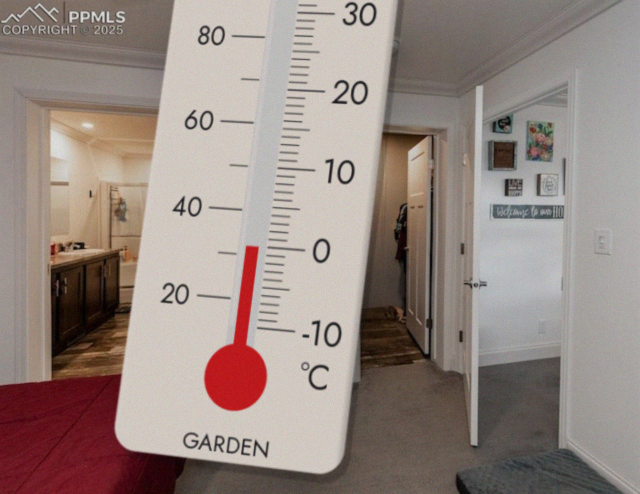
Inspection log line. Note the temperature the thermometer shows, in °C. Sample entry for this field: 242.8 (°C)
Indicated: 0 (°C)
